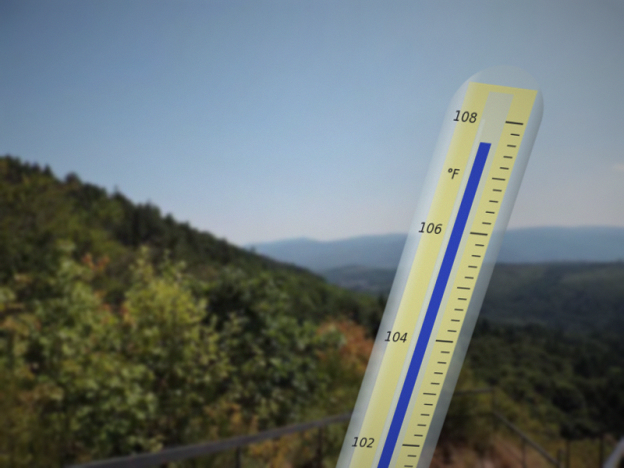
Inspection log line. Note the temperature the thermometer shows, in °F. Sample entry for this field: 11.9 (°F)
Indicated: 107.6 (°F)
